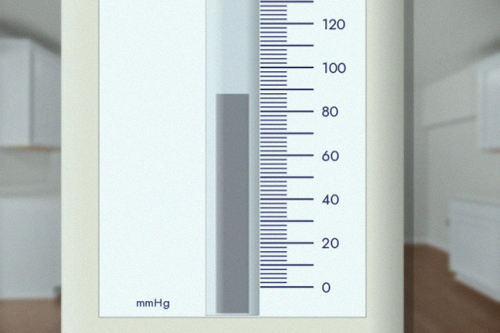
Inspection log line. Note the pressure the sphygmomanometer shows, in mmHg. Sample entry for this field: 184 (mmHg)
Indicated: 88 (mmHg)
